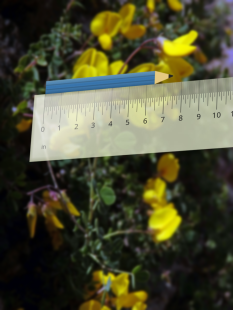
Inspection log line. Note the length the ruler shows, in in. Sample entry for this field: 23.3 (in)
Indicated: 7.5 (in)
